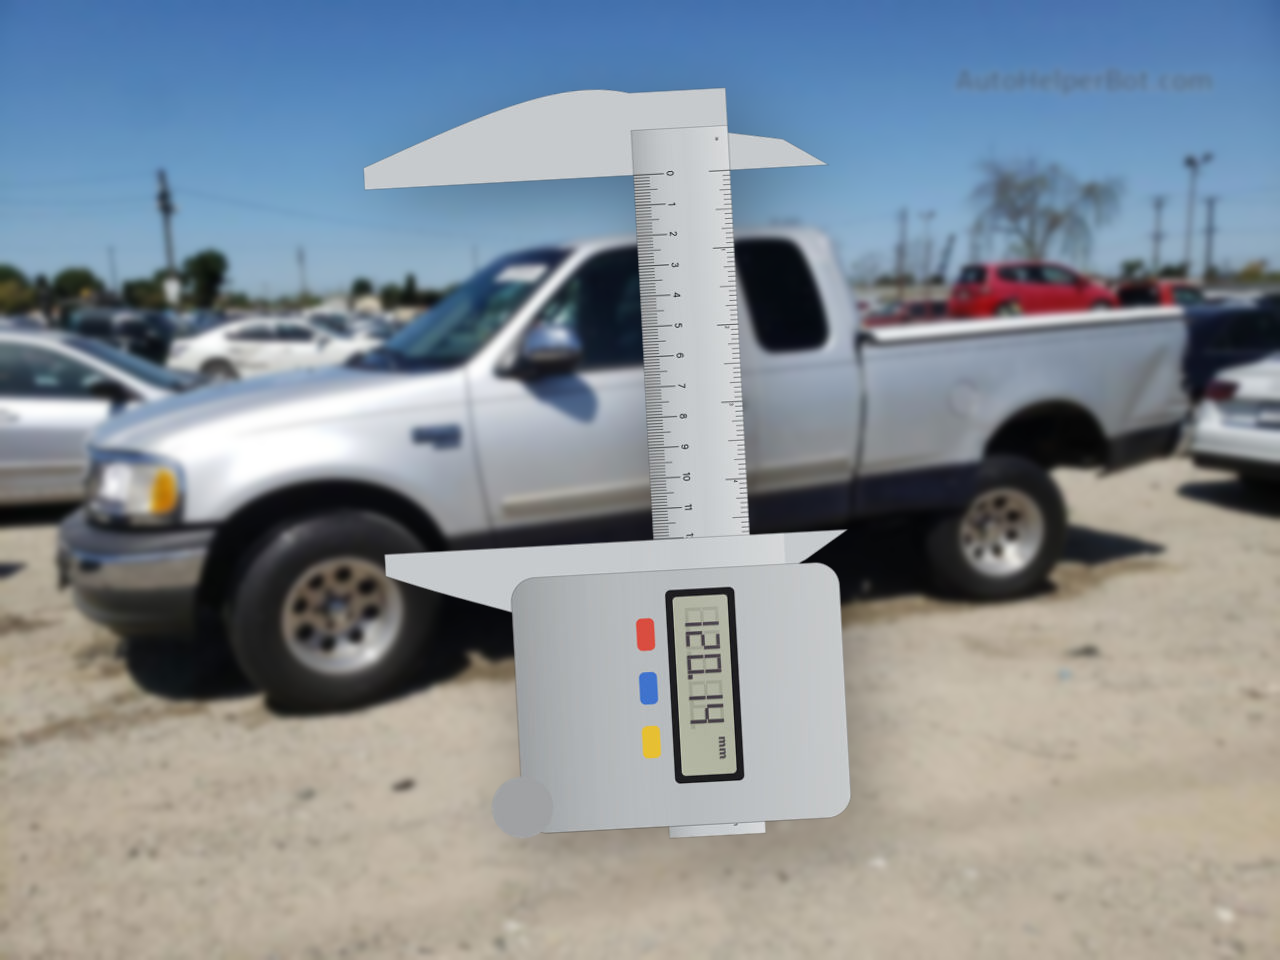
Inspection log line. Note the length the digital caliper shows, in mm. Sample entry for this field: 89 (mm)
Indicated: 120.14 (mm)
